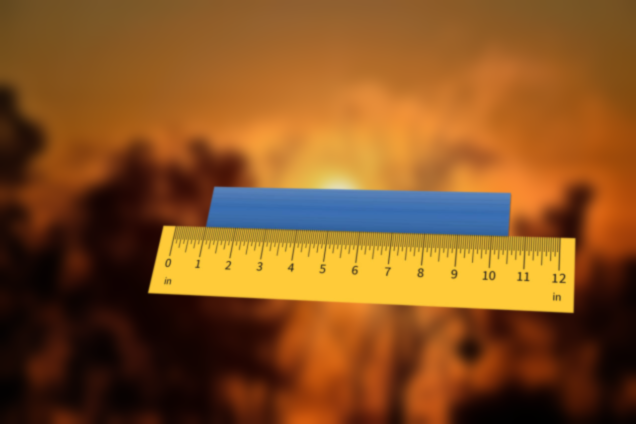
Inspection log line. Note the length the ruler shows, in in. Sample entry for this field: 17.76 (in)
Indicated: 9.5 (in)
